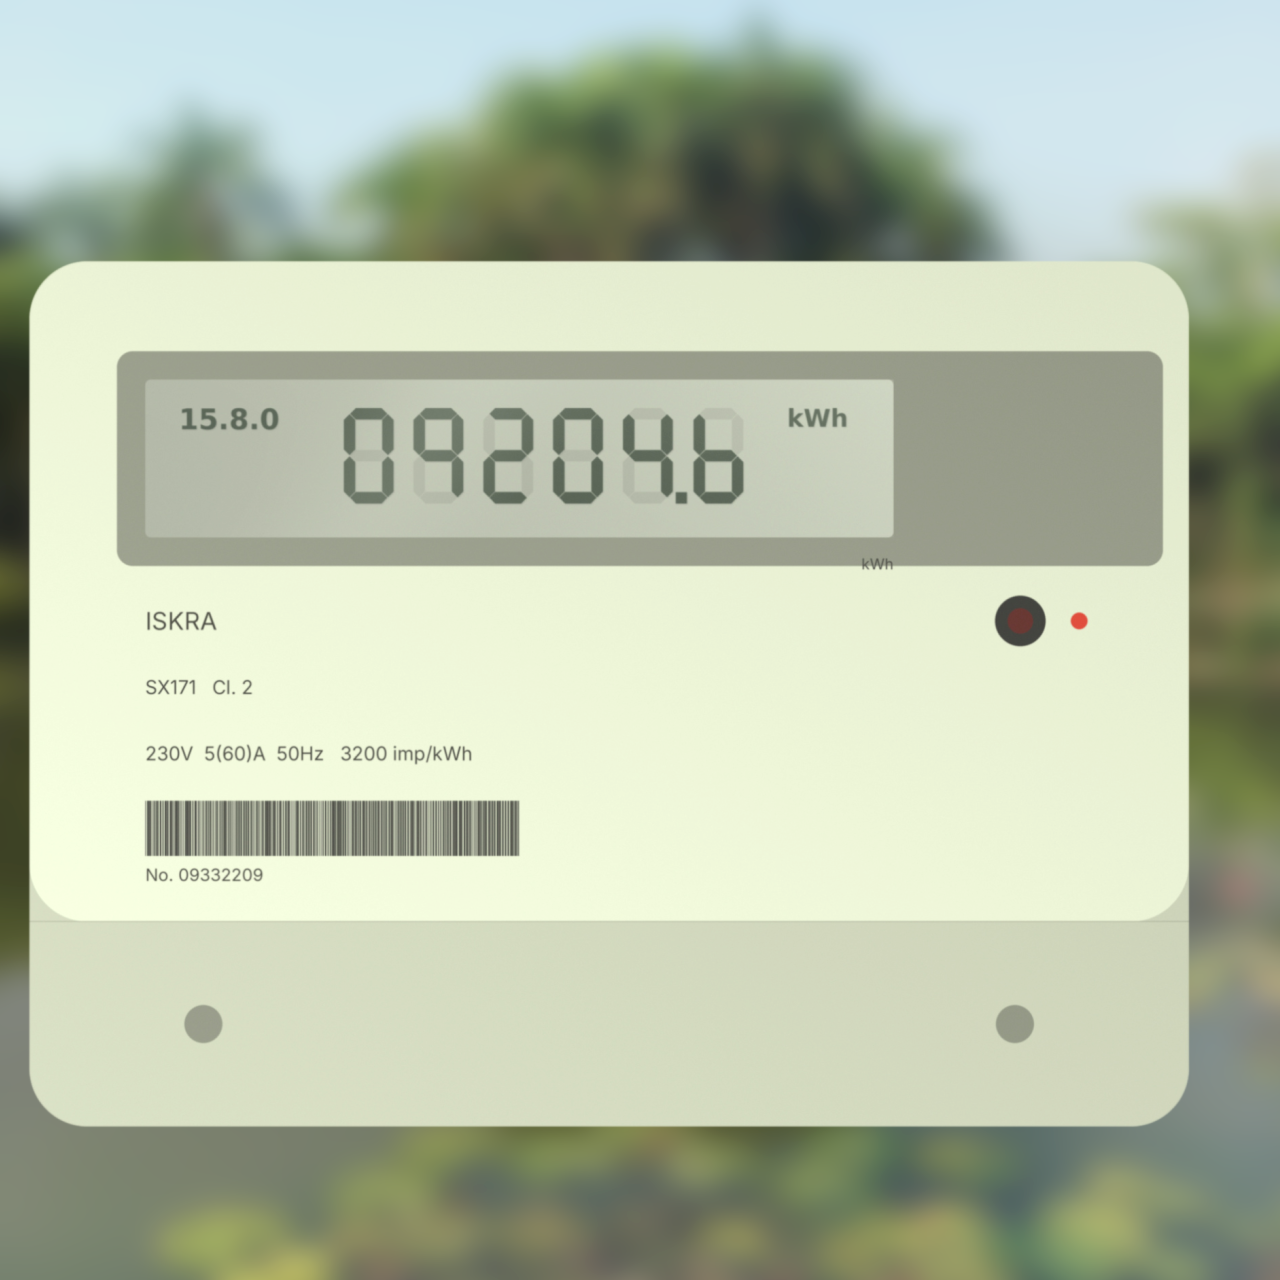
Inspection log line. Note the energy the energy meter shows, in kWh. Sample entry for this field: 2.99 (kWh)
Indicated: 9204.6 (kWh)
